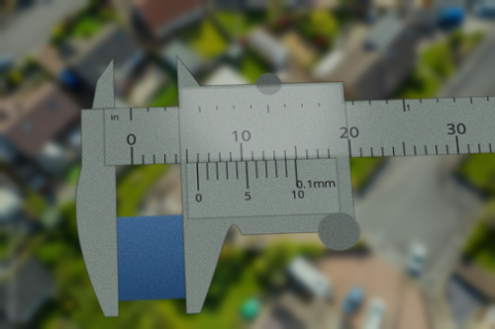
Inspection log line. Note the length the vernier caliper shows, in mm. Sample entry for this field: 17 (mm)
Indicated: 5.9 (mm)
